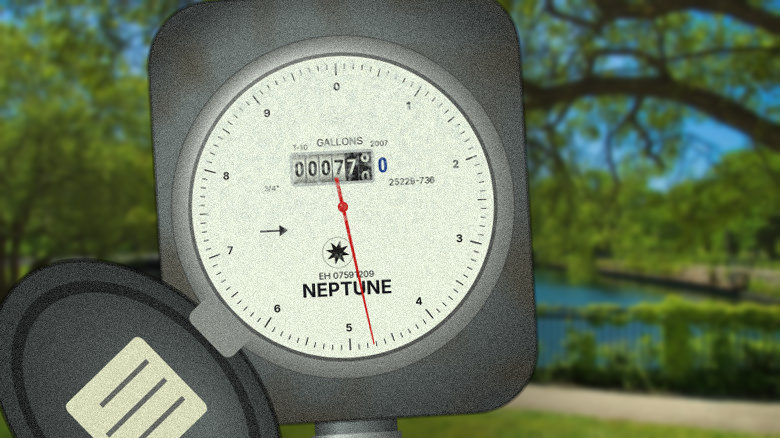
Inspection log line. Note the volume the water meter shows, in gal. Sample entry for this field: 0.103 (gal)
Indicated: 7784.7 (gal)
